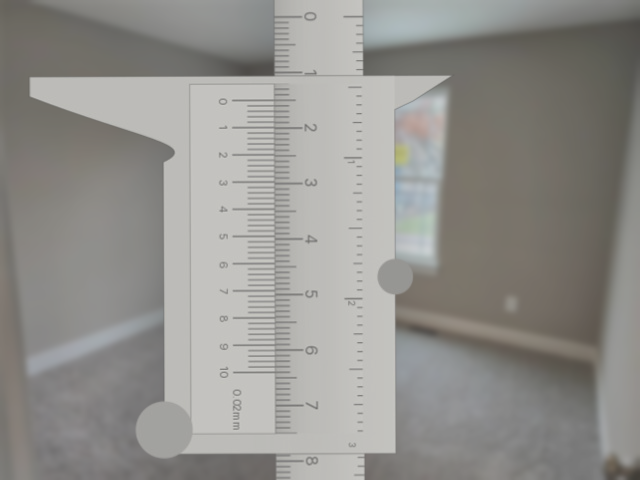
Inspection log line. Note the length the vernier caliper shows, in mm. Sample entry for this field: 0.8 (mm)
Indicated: 15.0 (mm)
